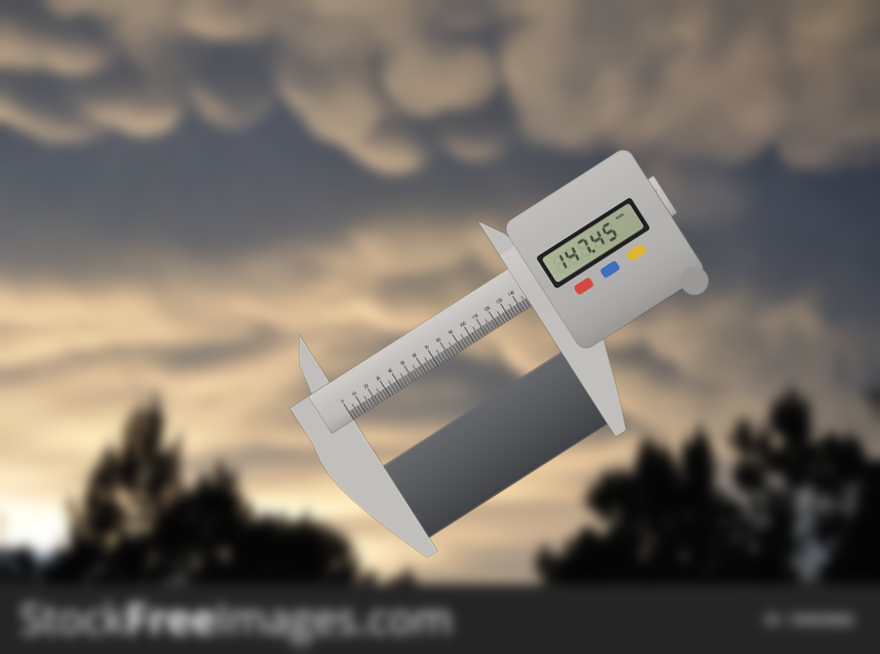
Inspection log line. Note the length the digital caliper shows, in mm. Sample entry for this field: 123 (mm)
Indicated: 147.45 (mm)
